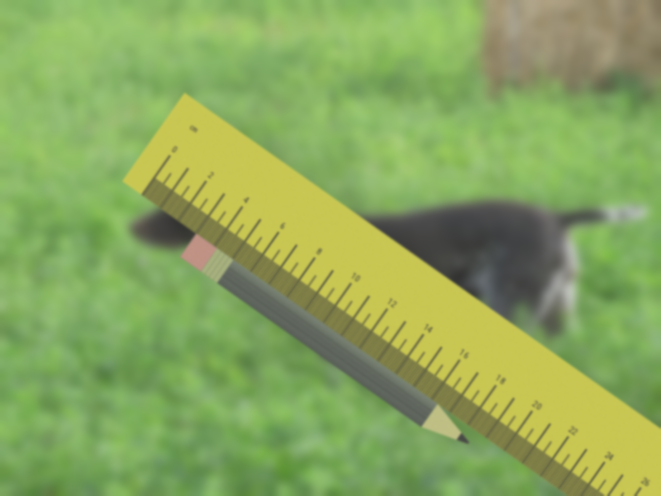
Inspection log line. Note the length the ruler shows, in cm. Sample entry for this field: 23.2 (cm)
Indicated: 15.5 (cm)
